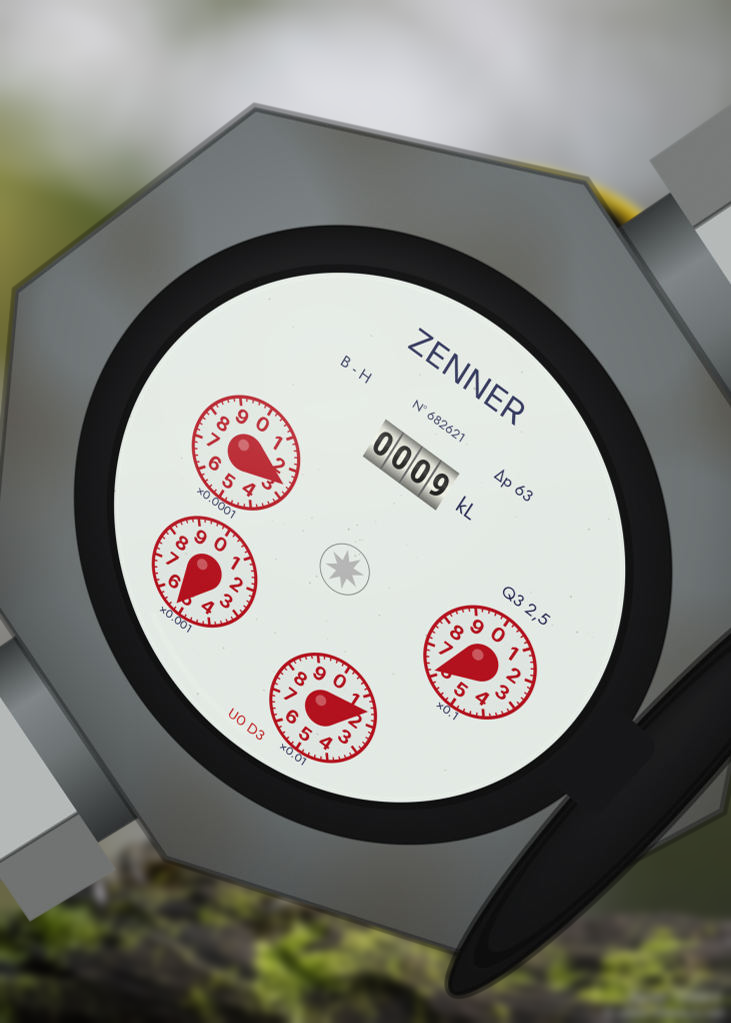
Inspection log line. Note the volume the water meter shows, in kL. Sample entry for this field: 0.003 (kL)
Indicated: 9.6152 (kL)
